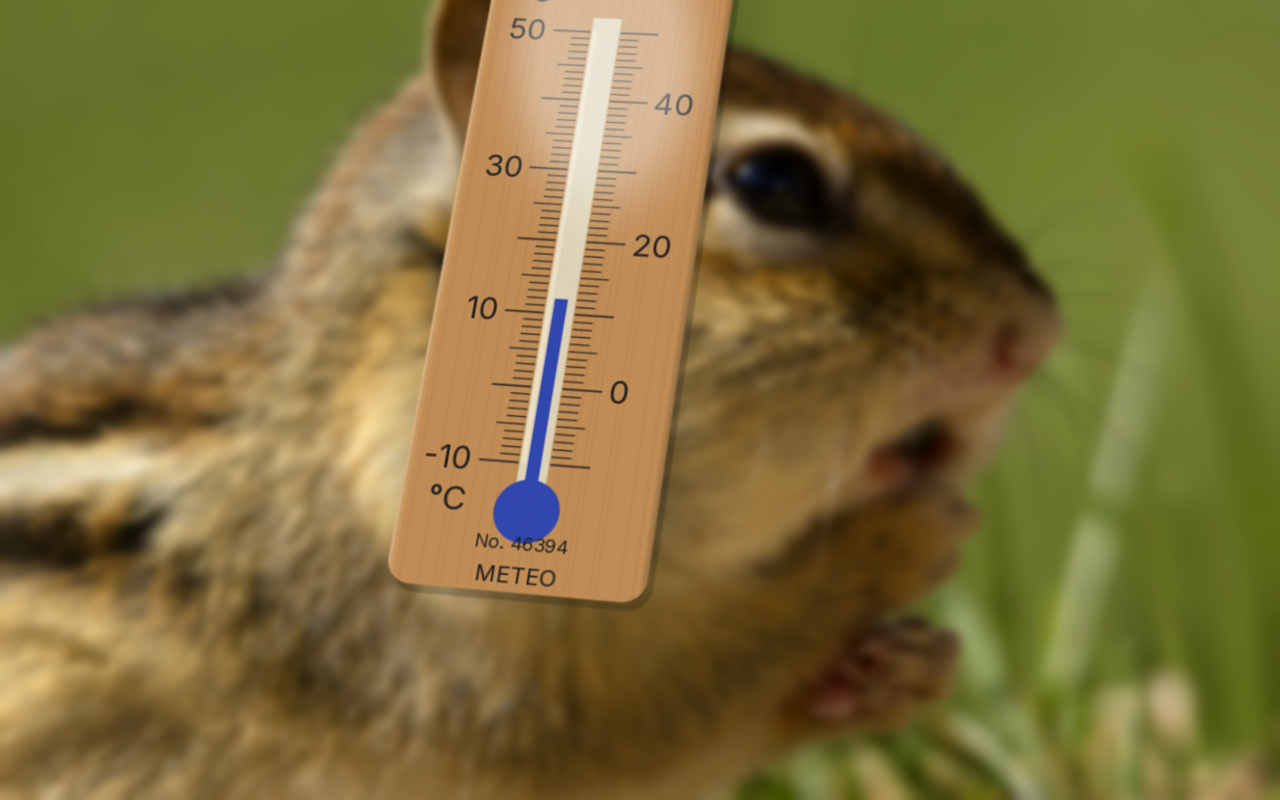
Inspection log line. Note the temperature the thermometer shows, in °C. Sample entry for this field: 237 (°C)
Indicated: 12 (°C)
